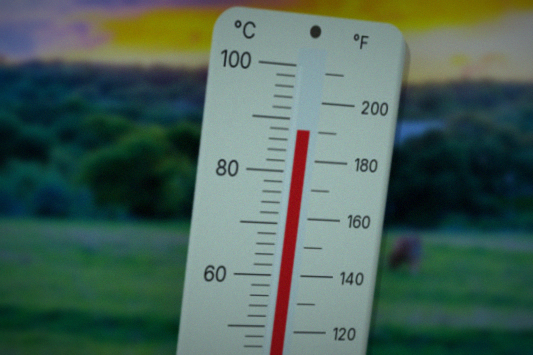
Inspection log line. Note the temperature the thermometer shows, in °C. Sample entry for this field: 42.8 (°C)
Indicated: 88 (°C)
